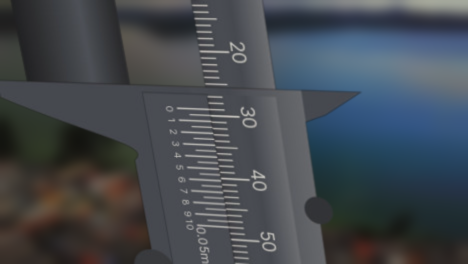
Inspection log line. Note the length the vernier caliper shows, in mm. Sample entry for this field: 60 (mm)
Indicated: 29.0 (mm)
